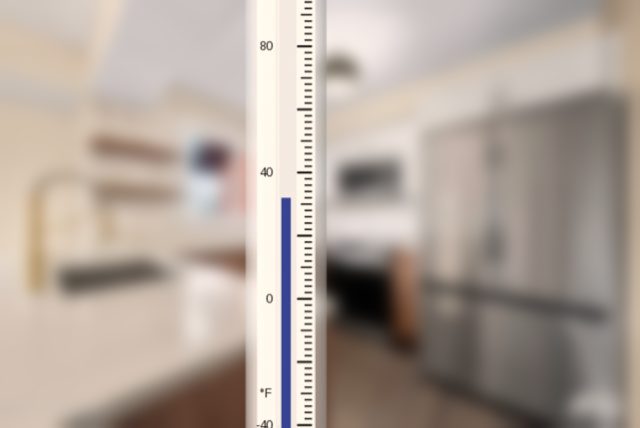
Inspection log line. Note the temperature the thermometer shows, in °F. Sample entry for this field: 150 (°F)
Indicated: 32 (°F)
